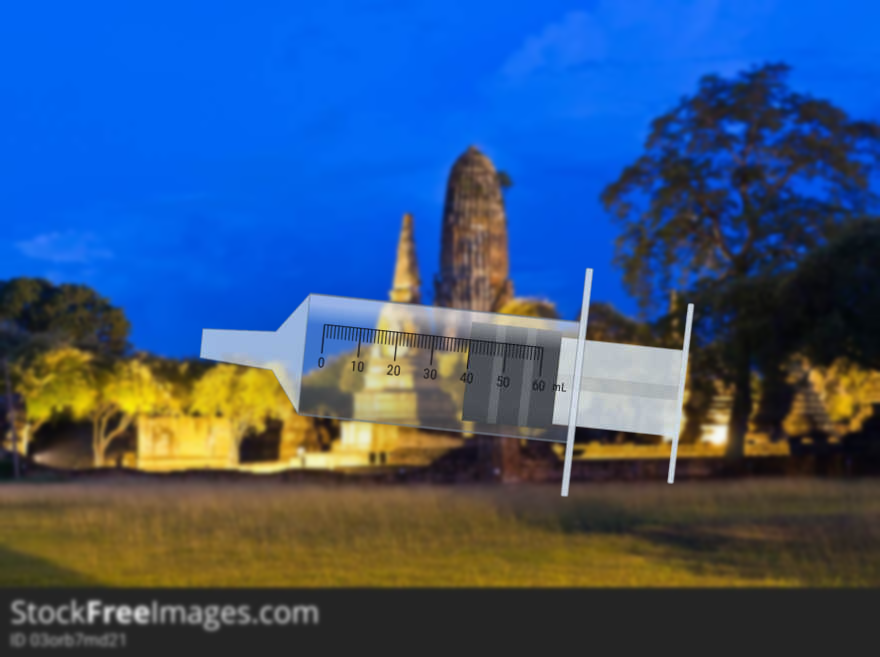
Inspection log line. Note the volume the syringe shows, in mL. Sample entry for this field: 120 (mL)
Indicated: 40 (mL)
